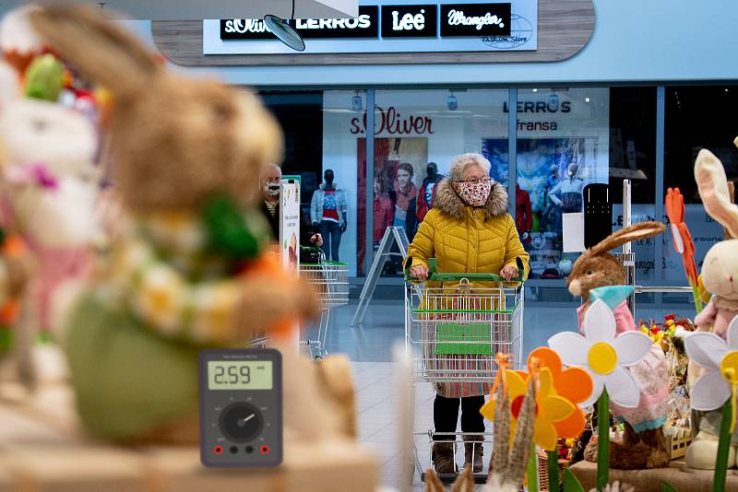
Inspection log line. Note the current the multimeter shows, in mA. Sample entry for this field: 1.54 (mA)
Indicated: 2.59 (mA)
